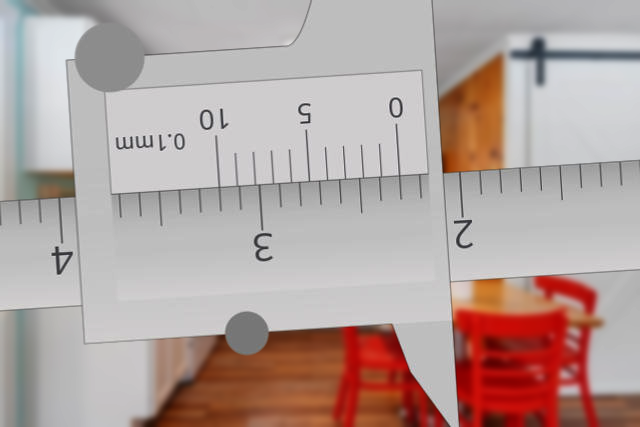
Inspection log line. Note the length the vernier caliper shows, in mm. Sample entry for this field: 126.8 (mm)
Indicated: 23.0 (mm)
